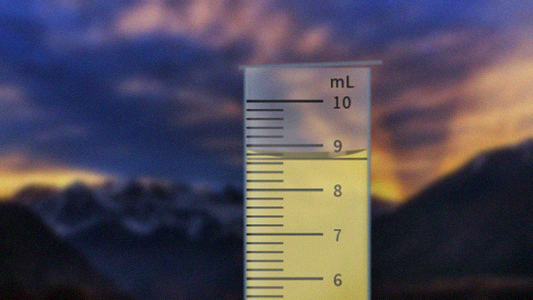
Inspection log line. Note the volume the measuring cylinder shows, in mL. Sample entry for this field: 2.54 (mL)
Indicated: 8.7 (mL)
